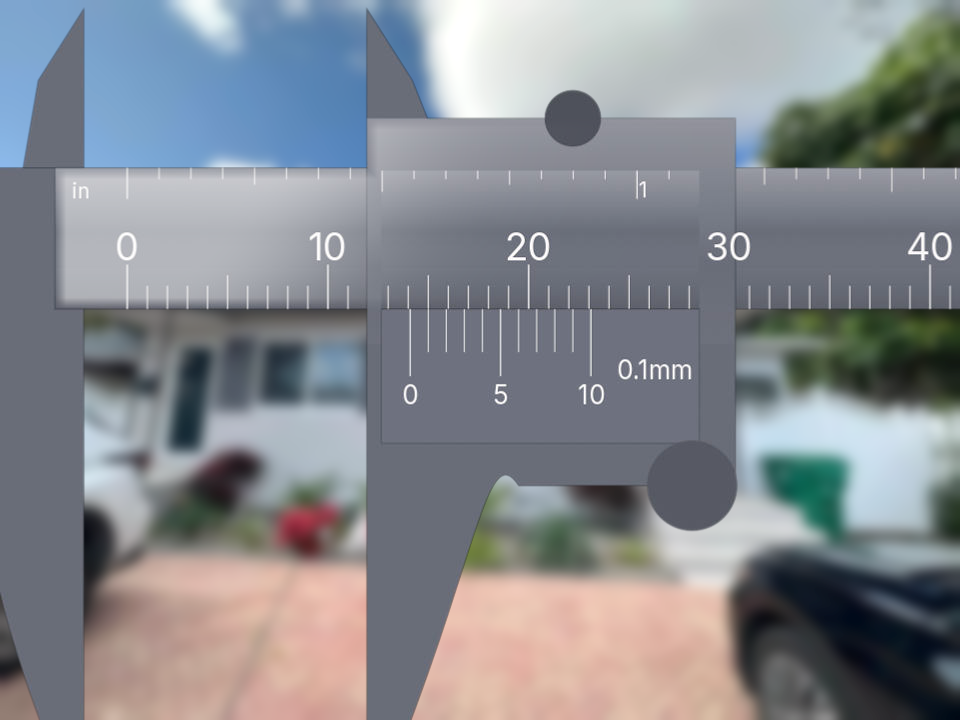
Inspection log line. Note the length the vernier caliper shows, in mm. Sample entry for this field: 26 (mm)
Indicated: 14.1 (mm)
